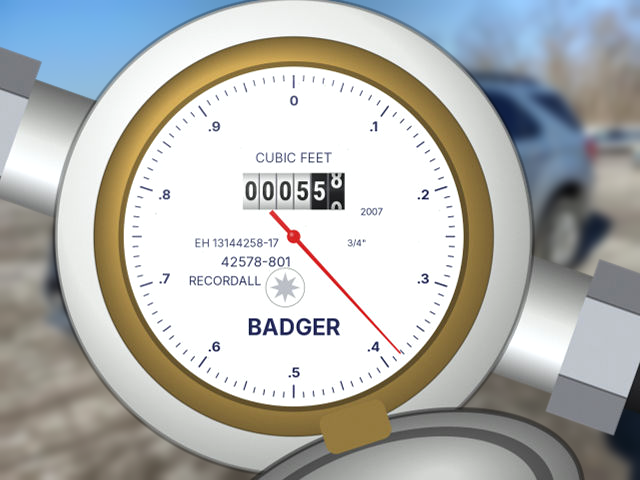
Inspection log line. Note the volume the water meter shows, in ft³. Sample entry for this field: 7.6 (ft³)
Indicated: 558.38 (ft³)
